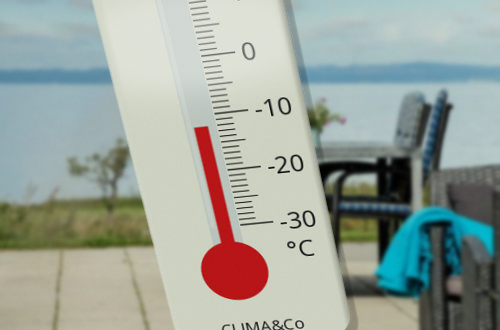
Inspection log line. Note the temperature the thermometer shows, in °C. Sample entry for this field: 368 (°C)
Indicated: -12 (°C)
